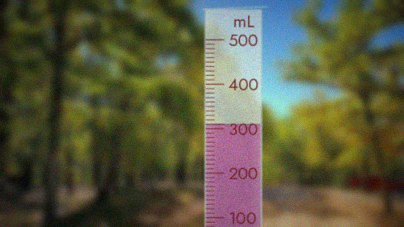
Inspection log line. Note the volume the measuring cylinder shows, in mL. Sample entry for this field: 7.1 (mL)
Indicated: 310 (mL)
